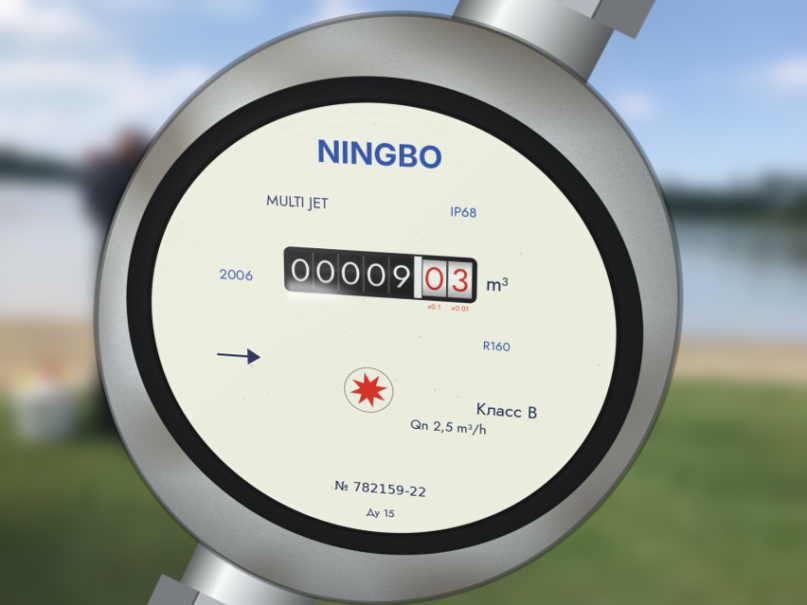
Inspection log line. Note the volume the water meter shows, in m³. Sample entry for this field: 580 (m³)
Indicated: 9.03 (m³)
